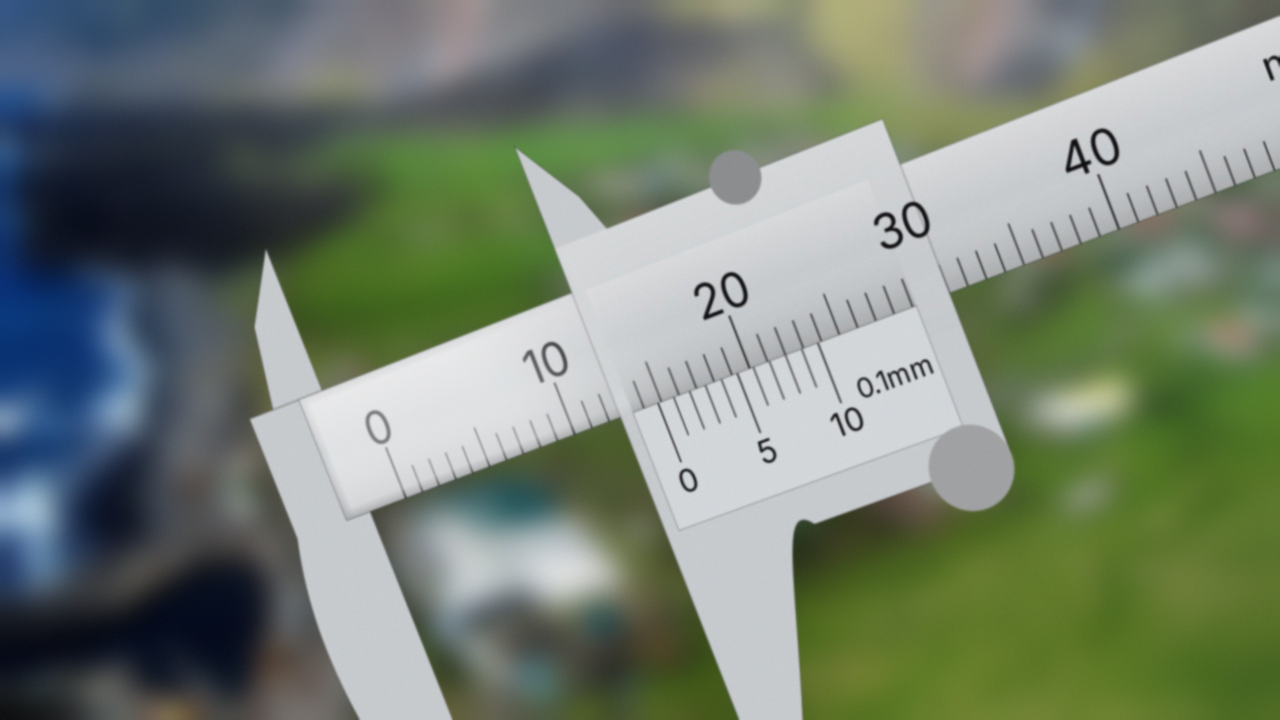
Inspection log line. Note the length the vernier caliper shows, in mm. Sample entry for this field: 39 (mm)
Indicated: 14.8 (mm)
